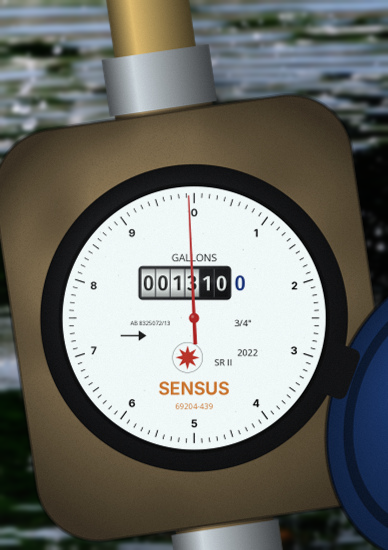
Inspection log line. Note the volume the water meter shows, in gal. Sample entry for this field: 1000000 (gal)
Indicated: 13099.9 (gal)
